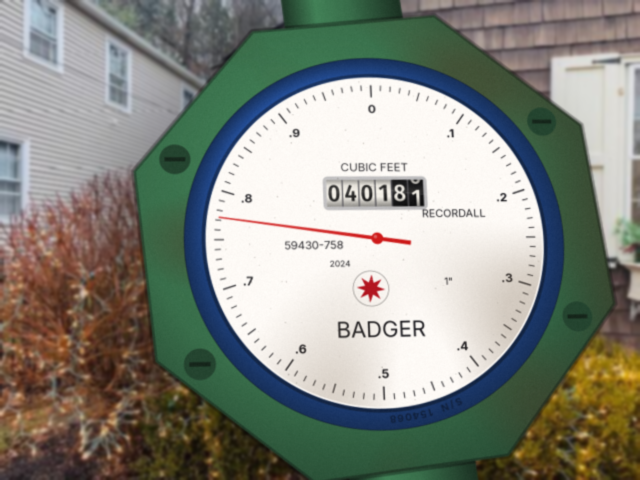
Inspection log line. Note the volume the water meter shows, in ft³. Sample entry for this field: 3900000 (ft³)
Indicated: 40180.77 (ft³)
